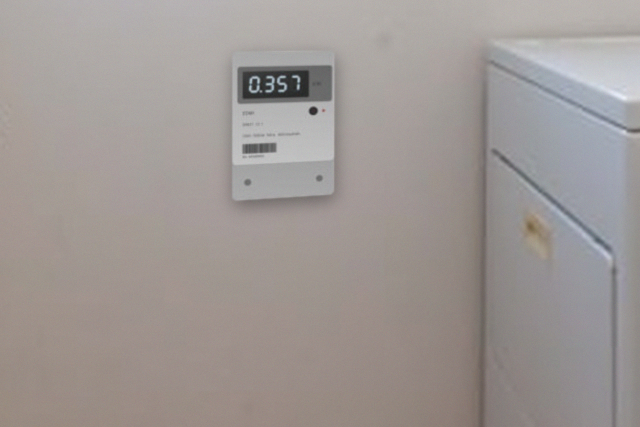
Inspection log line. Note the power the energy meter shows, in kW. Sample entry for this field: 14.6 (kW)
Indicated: 0.357 (kW)
